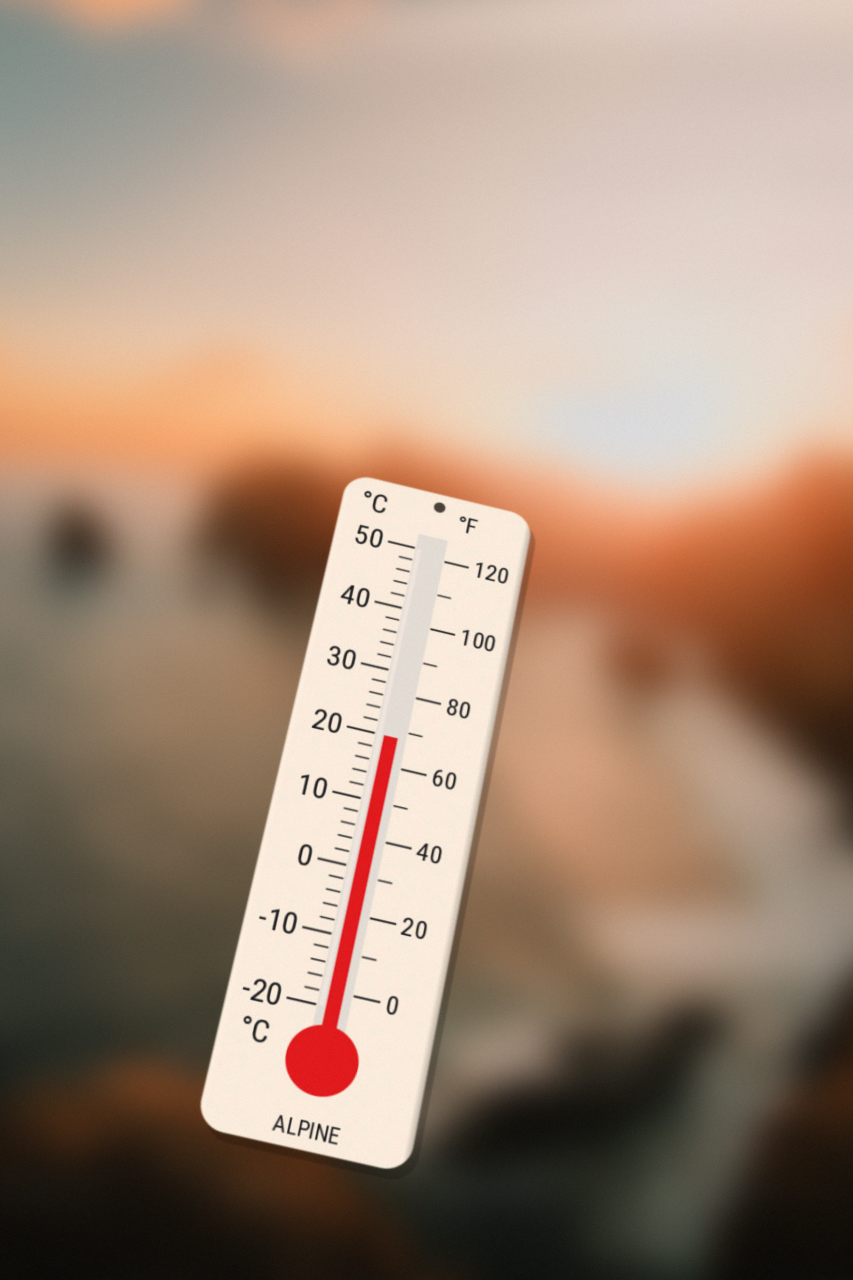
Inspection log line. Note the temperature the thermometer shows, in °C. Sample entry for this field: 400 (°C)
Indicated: 20 (°C)
